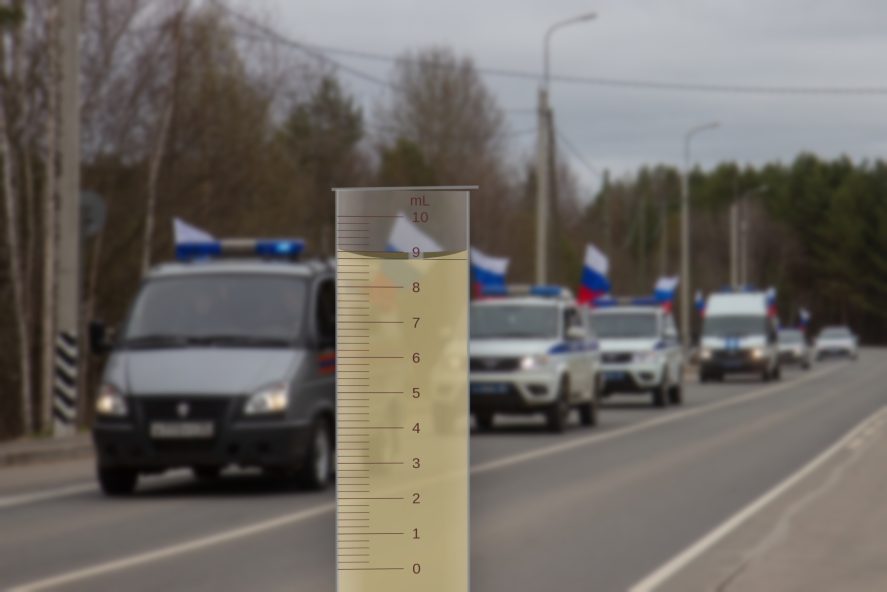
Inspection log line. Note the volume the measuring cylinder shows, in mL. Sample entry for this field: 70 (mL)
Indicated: 8.8 (mL)
